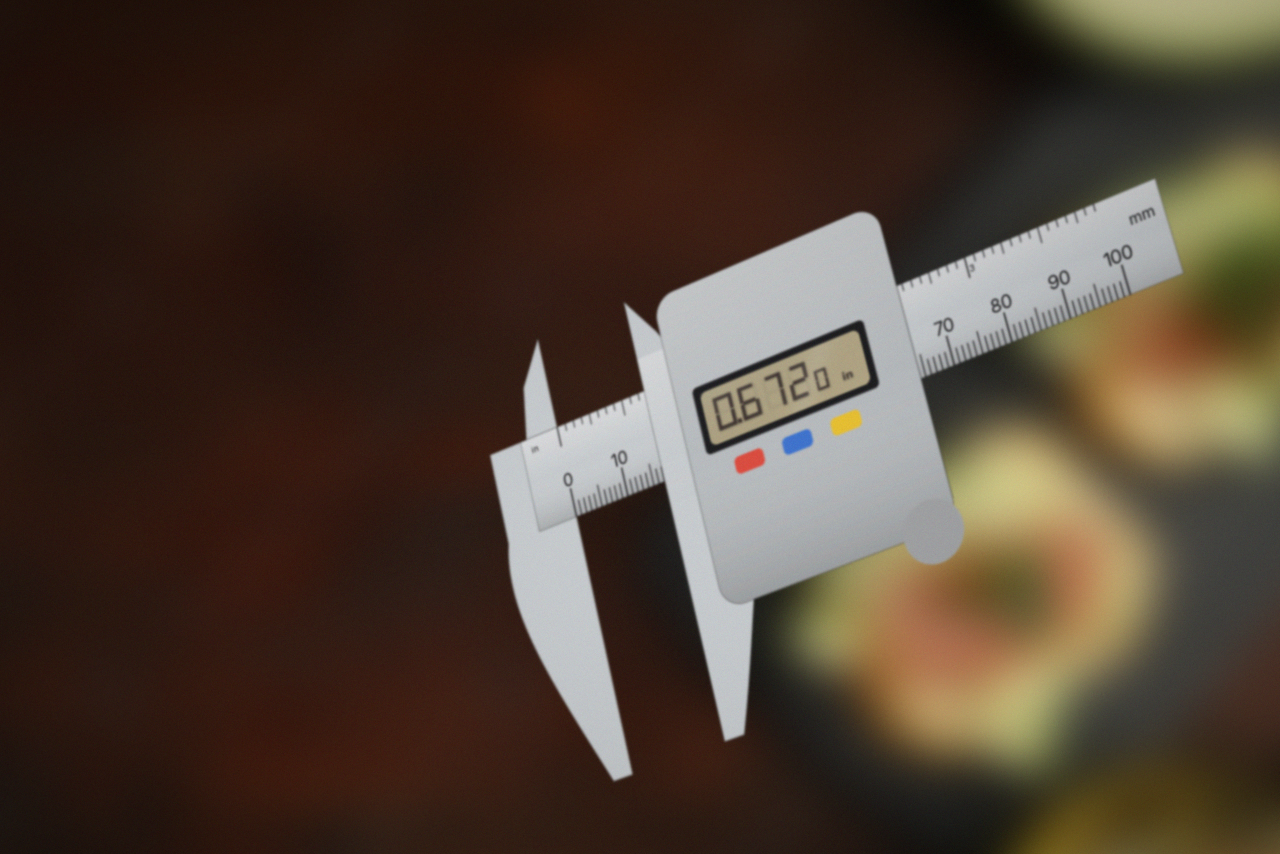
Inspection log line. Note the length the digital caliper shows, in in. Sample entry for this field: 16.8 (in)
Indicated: 0.6720 (in)
